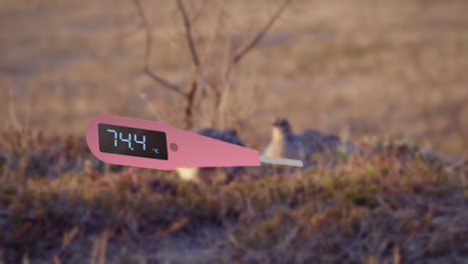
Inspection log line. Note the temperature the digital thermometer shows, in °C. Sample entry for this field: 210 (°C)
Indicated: 74.4 (°C)
